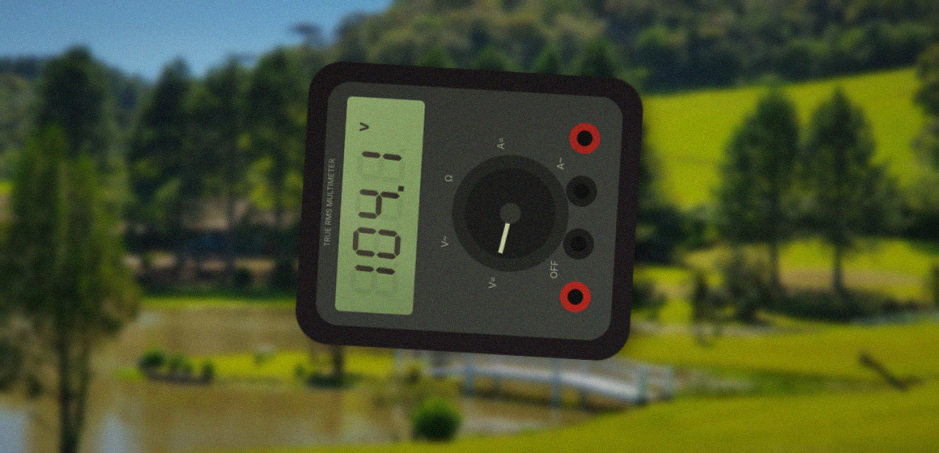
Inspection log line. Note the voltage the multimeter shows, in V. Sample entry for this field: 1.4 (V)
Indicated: 104.1 (V)
